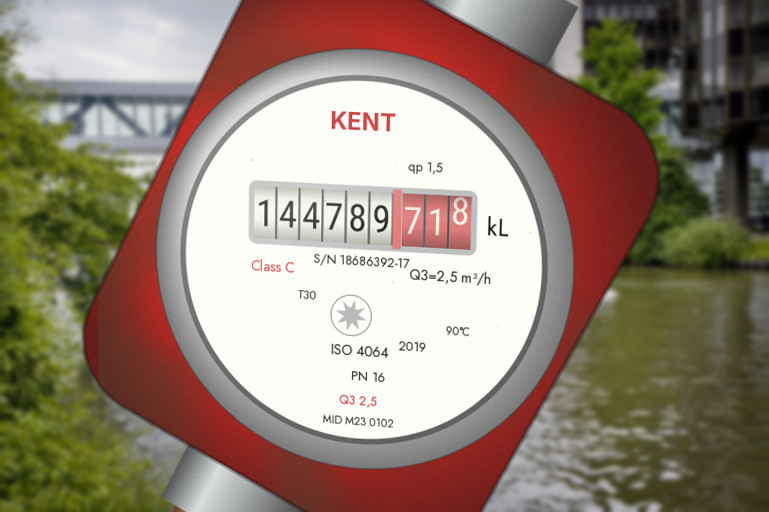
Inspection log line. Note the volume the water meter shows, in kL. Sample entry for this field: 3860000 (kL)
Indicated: 144789.718 (kL)
